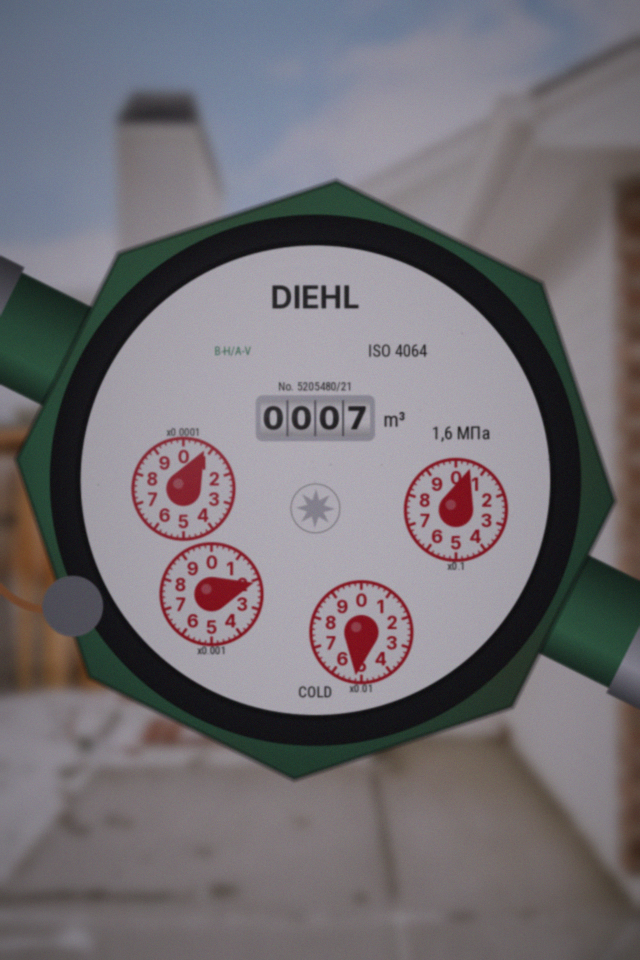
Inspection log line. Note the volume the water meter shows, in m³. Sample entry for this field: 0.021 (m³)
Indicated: 7.0520 (m³)
